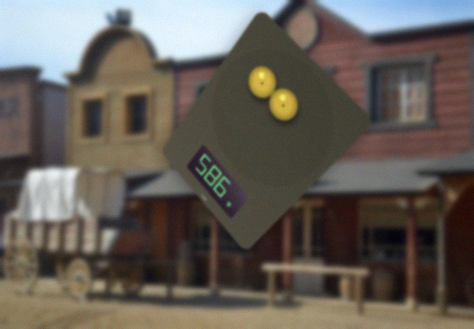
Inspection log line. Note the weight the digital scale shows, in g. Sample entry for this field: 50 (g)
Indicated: 586 (g)
